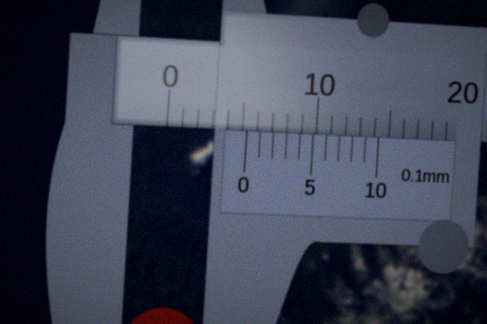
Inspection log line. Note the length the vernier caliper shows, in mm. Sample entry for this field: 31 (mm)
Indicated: 5.3 (mm)
